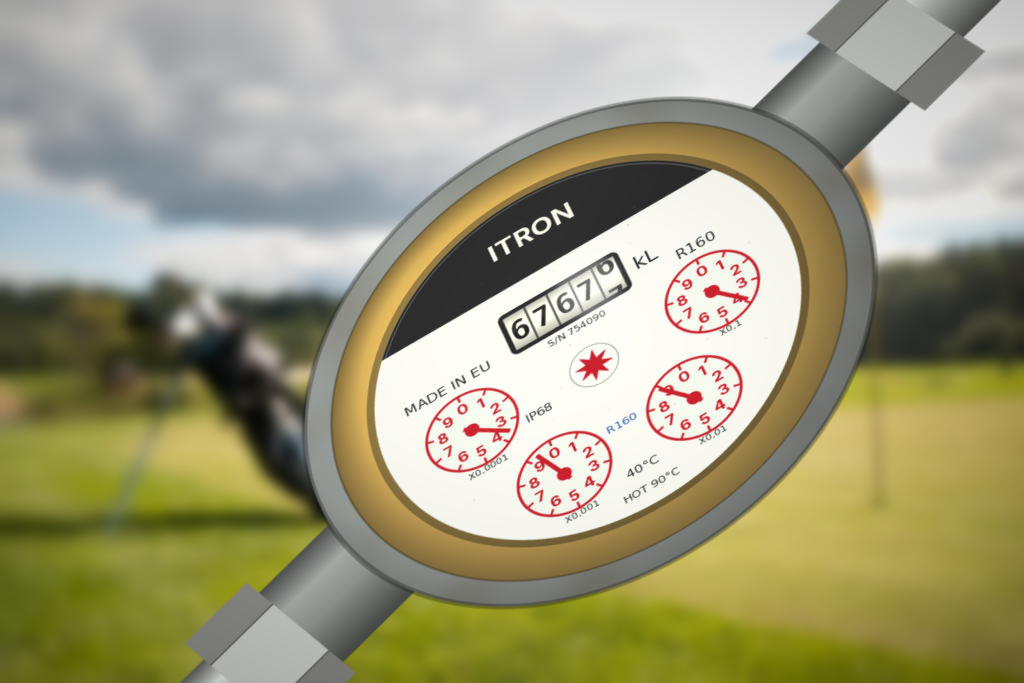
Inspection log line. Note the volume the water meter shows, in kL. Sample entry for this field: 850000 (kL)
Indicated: 67676.3893 (kL)
